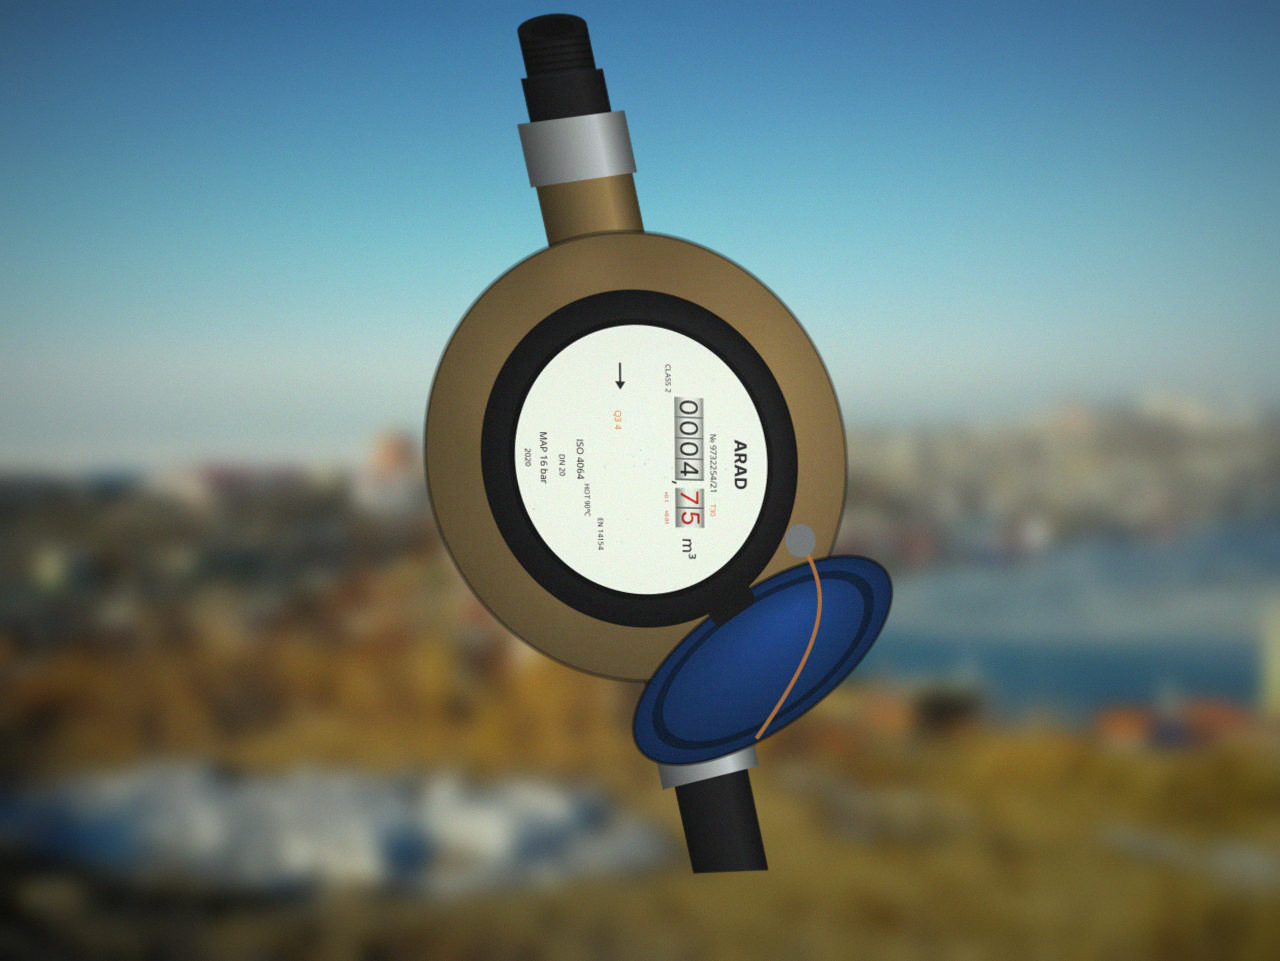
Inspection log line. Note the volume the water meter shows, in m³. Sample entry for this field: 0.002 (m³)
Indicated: 4.75 (m³)
